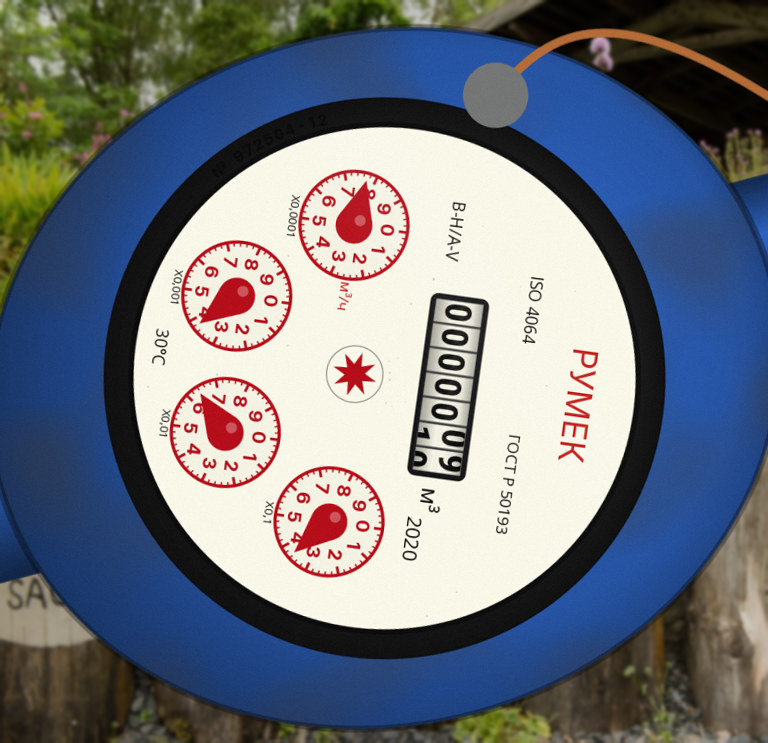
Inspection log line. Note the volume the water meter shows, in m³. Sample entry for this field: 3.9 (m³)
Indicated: 9.3637 (m³)
